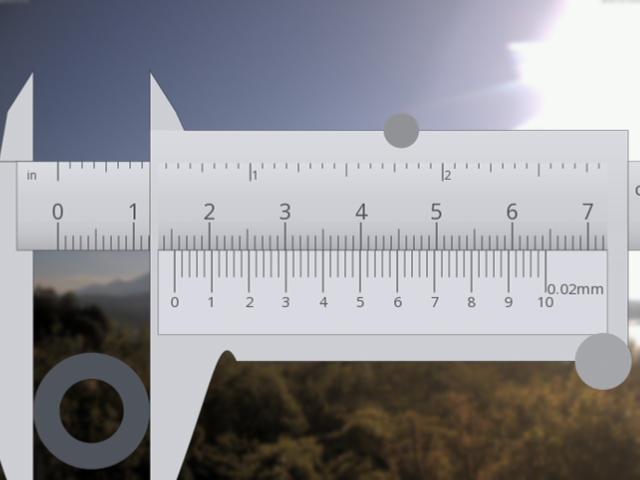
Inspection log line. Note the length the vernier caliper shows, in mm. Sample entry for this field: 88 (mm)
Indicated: 15.4 (mm)
